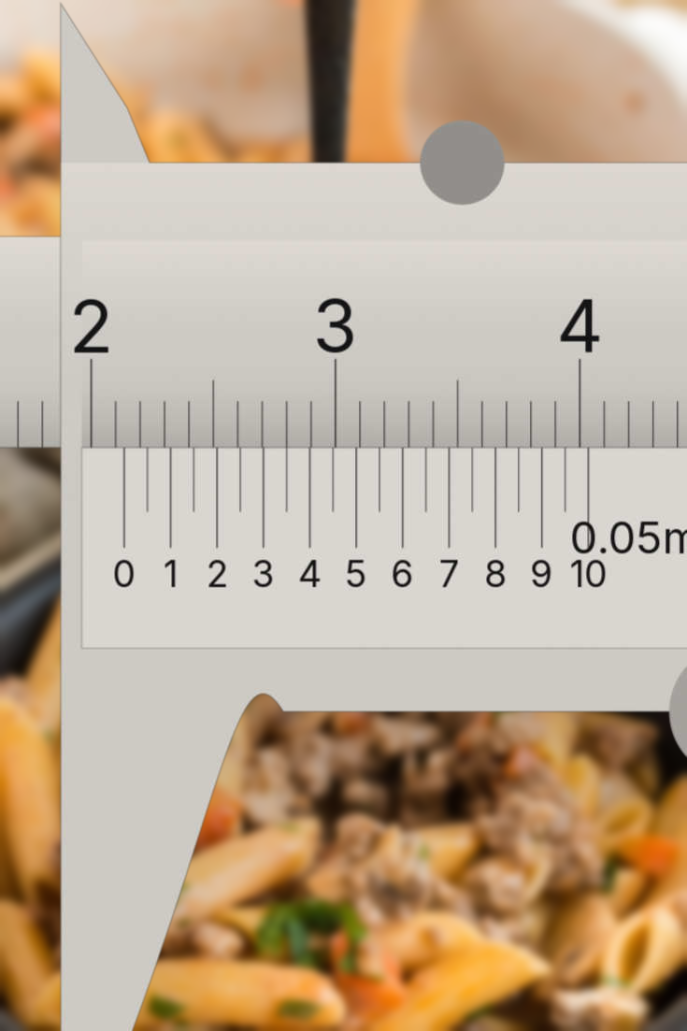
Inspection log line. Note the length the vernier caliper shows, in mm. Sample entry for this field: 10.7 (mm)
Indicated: 21.35 (mm)
